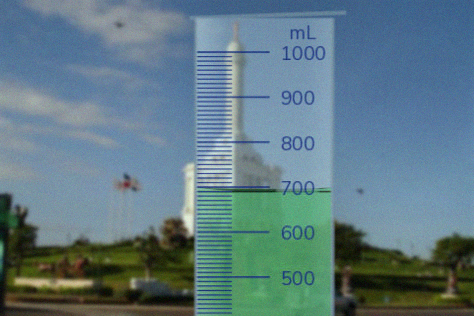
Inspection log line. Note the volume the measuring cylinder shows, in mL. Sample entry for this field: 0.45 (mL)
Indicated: 690 (mL)
